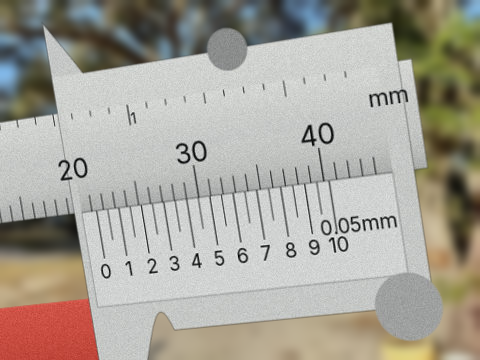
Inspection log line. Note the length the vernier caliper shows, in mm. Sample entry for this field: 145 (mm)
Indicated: 21.4 (mm)
